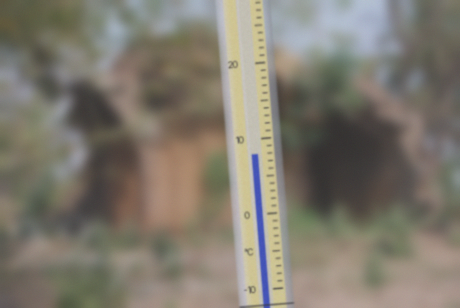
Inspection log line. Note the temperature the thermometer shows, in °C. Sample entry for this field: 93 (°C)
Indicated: 8 (°C)
